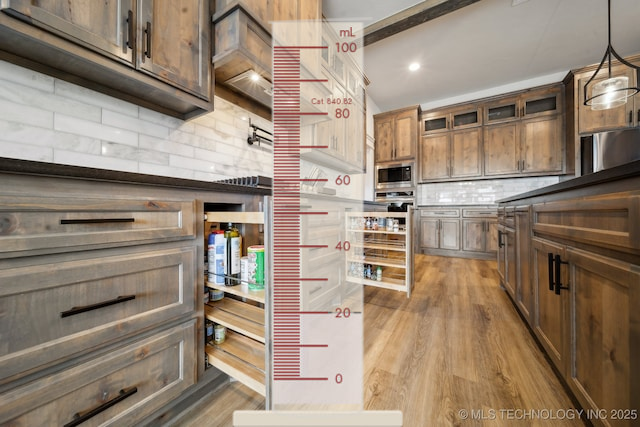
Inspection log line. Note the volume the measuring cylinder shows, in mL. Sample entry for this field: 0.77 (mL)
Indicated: 20 (mL)
